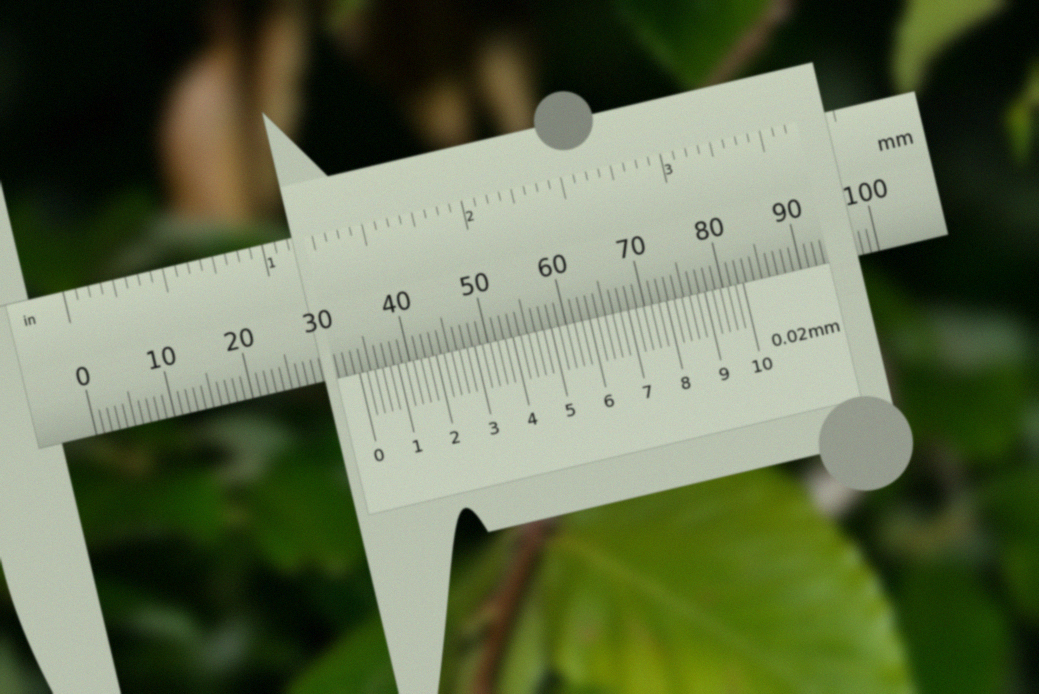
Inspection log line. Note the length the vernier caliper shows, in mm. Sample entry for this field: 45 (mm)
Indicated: 33.6 (mm)
